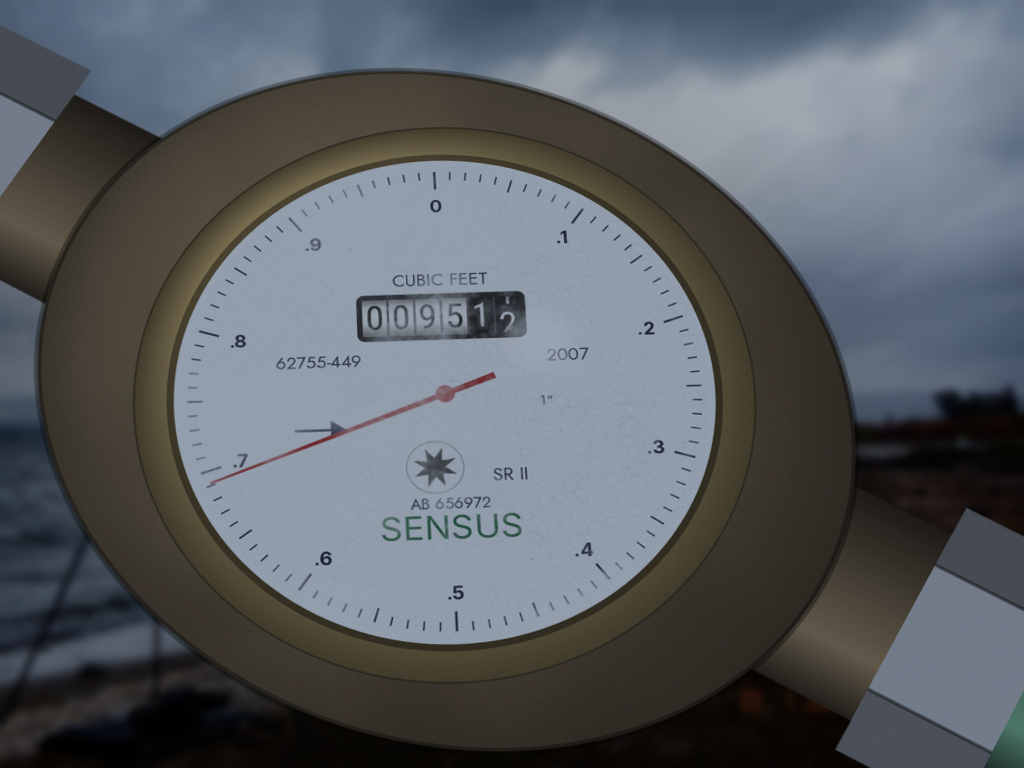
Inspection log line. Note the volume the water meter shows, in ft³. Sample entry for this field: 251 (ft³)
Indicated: 9511.69 (ft³)
